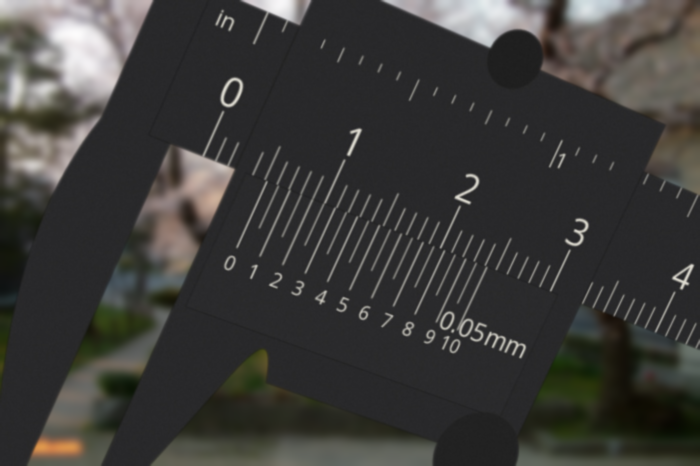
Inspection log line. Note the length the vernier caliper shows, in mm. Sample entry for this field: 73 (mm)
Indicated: 5.2 (mm)
